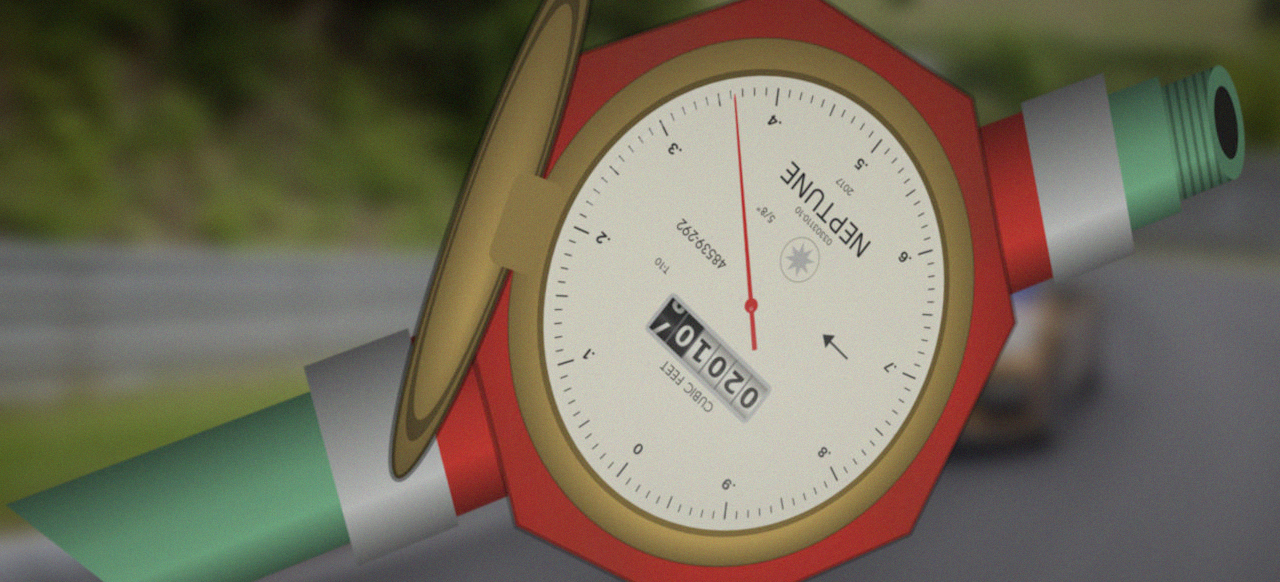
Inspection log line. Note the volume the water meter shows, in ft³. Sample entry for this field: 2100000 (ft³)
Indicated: 20107.36 (ft³)
